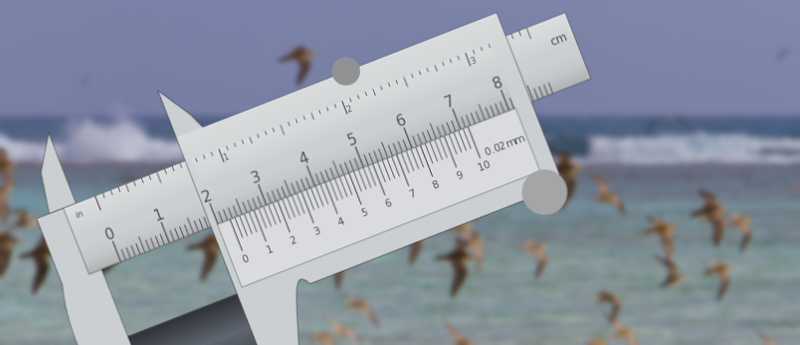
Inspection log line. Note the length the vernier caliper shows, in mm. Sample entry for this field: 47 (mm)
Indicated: 22.5 (mm)
